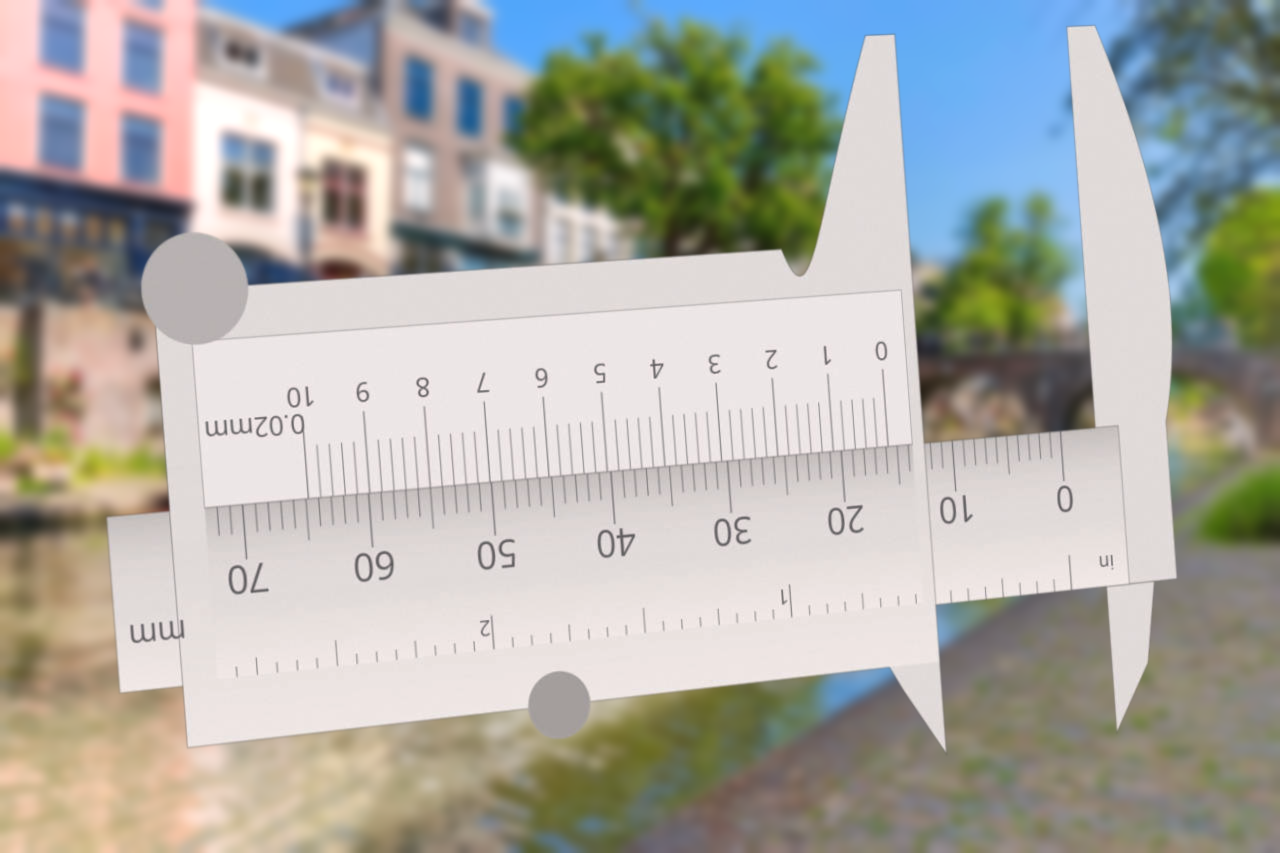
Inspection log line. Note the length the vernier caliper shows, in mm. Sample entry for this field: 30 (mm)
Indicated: 15.8 (mm)
